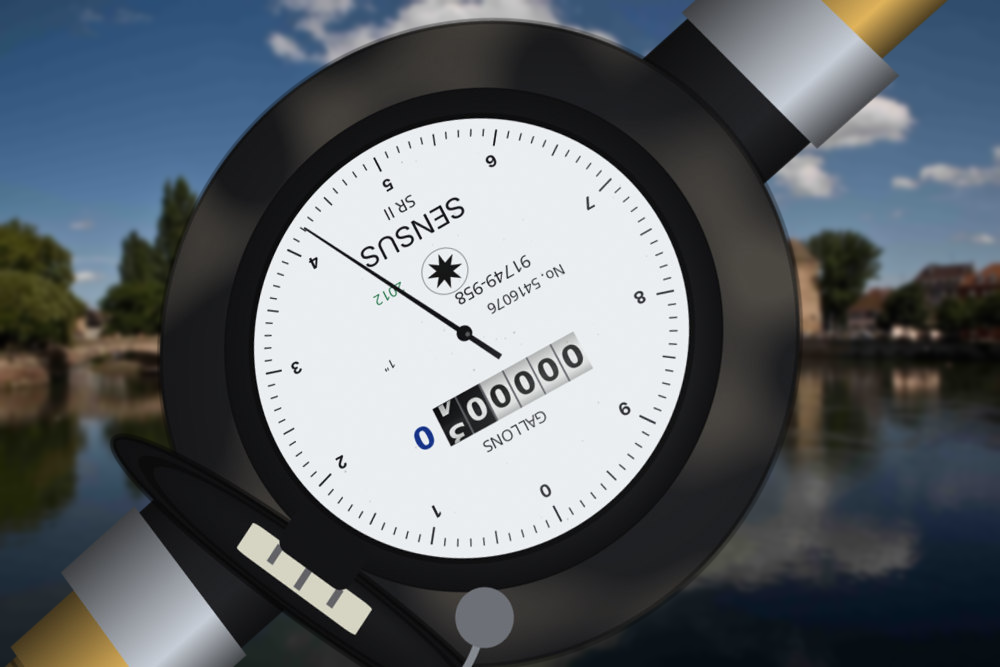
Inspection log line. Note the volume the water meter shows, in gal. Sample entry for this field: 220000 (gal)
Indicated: 34.2 (gal)
